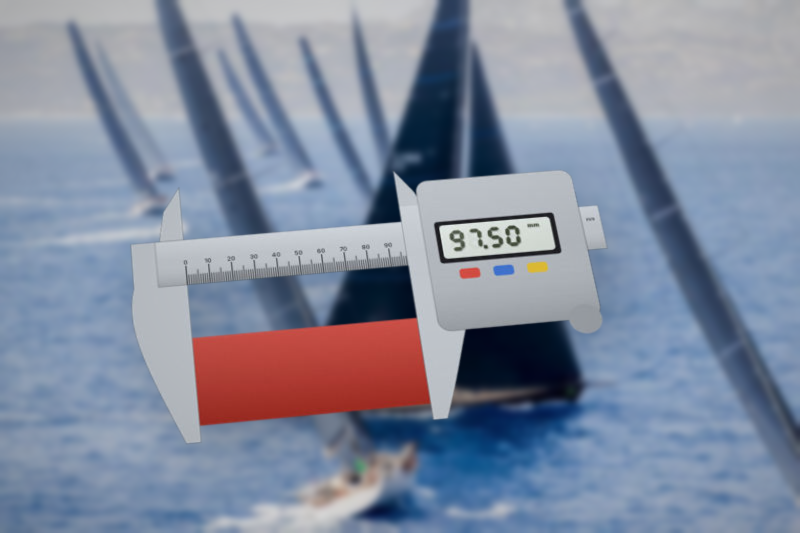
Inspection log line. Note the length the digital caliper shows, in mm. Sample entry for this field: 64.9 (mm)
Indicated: 97.50 (mm)
